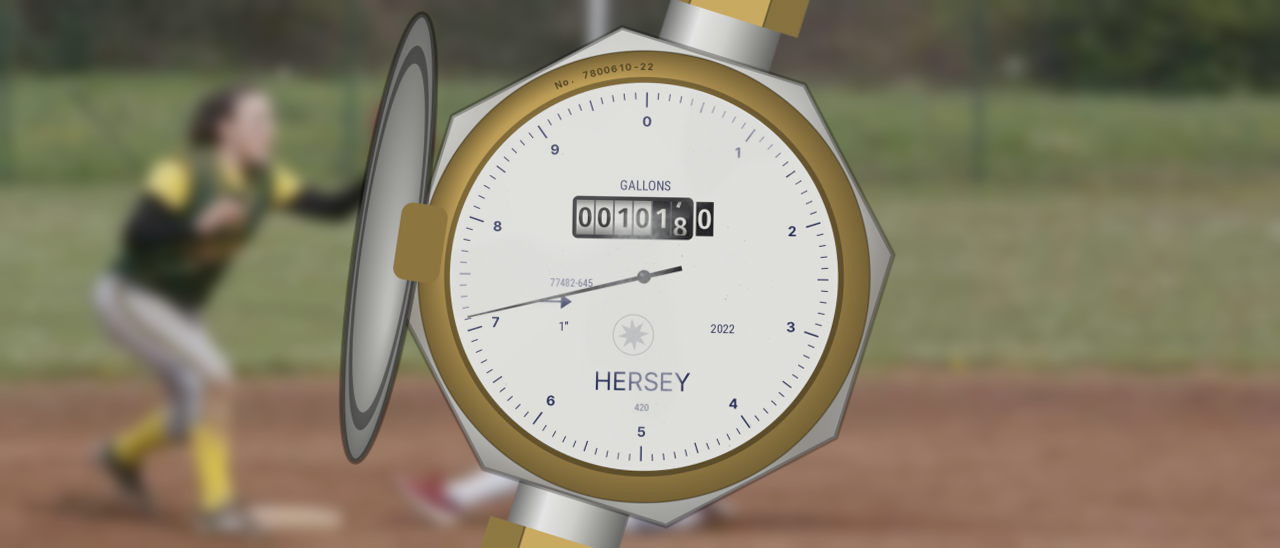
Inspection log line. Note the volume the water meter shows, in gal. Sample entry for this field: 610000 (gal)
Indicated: 10177.1 (gal)
